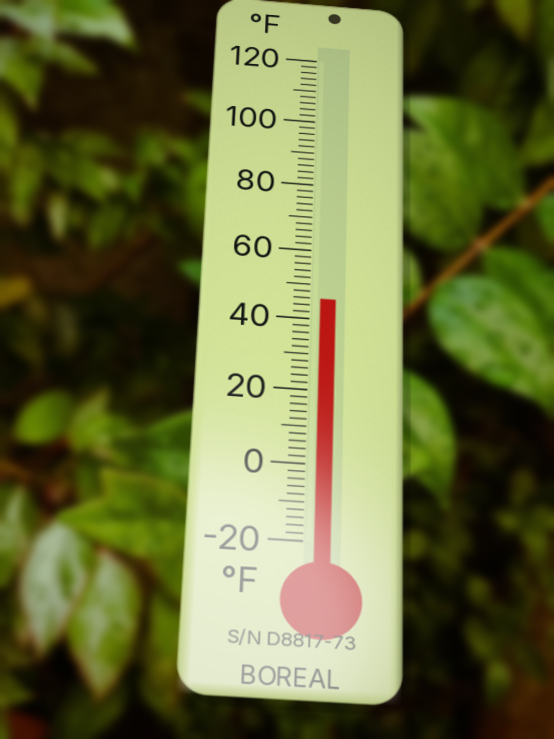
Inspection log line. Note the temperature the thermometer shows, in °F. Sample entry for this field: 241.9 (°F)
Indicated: 46 (°F)
